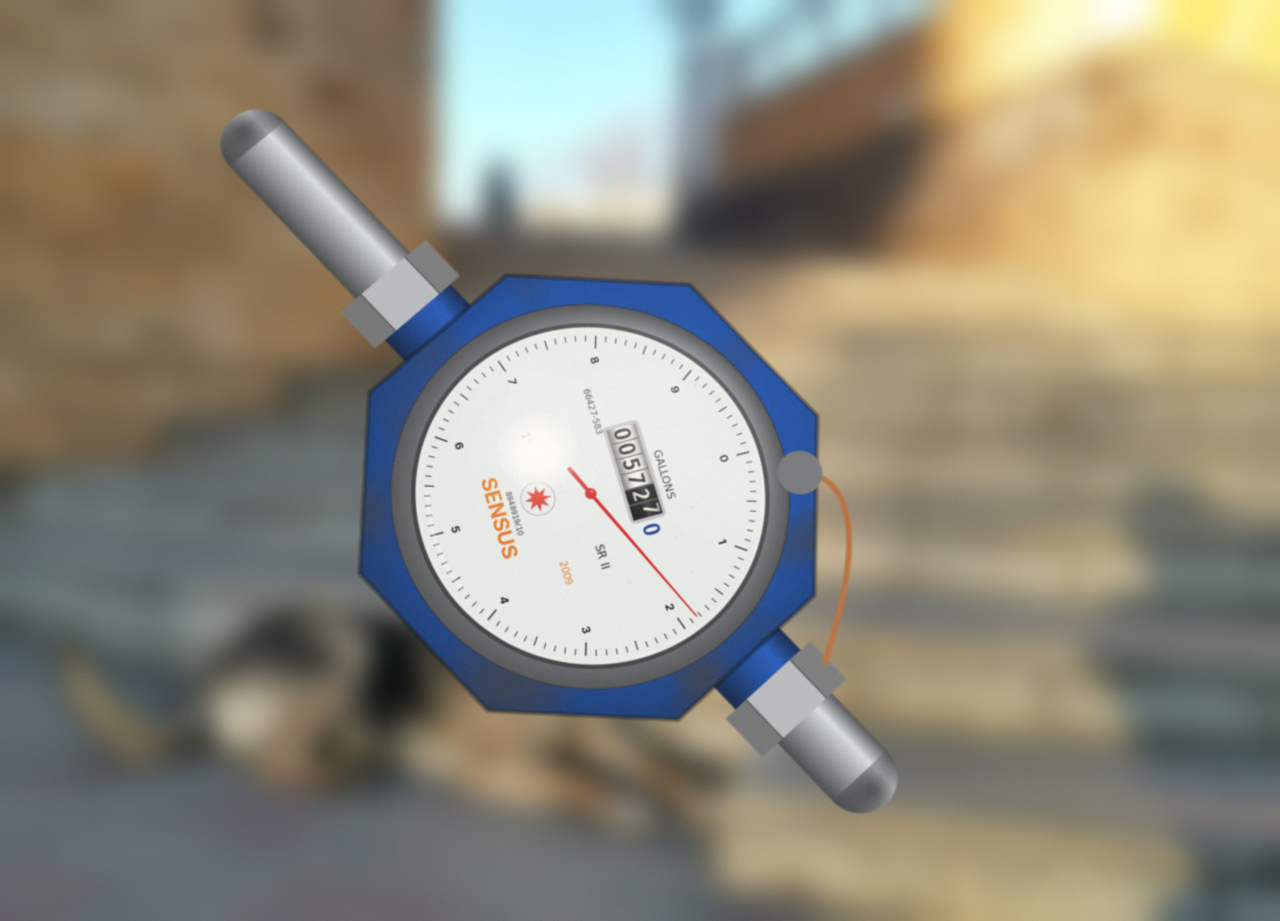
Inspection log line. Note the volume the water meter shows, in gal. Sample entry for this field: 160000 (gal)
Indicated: 57271.8 (gal)
